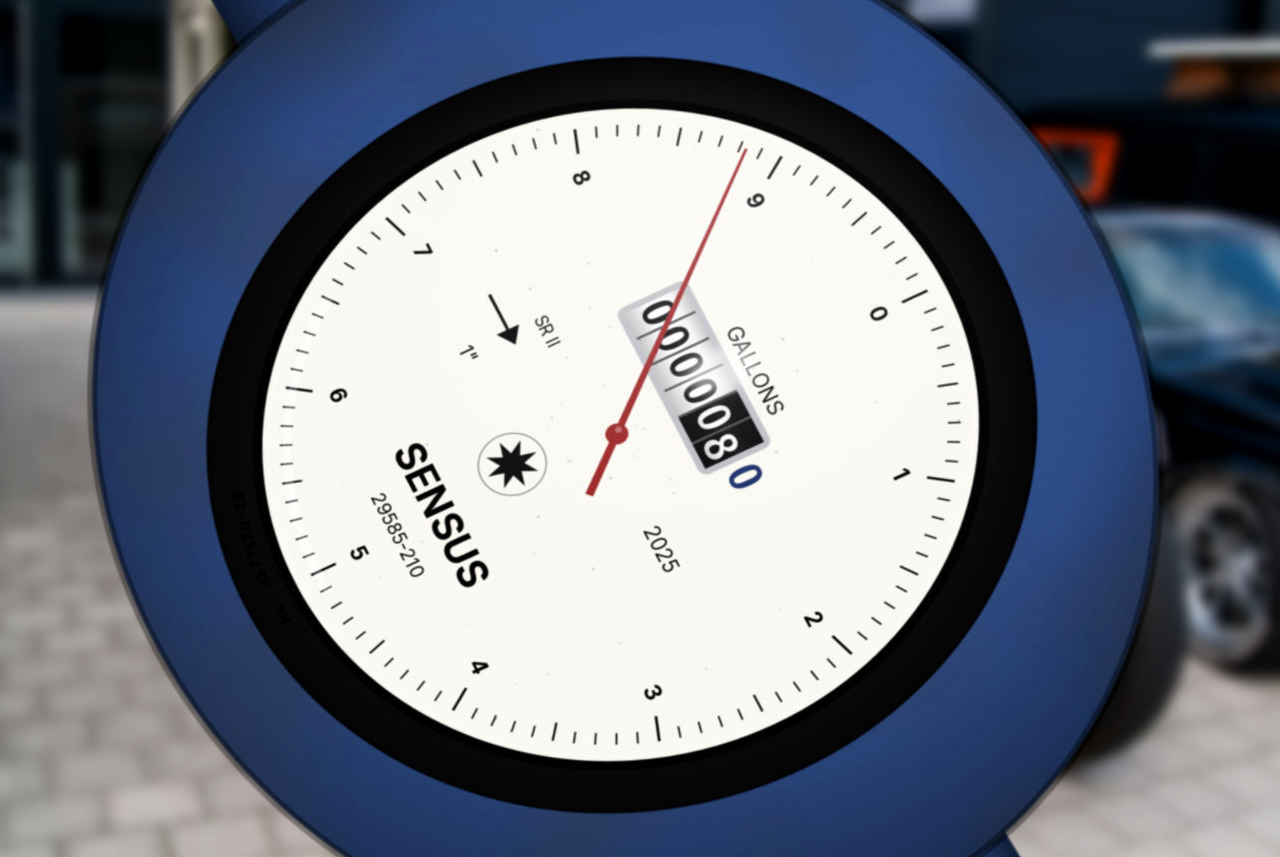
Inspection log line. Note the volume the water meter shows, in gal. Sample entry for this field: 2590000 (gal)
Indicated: 78.8 (gal)
